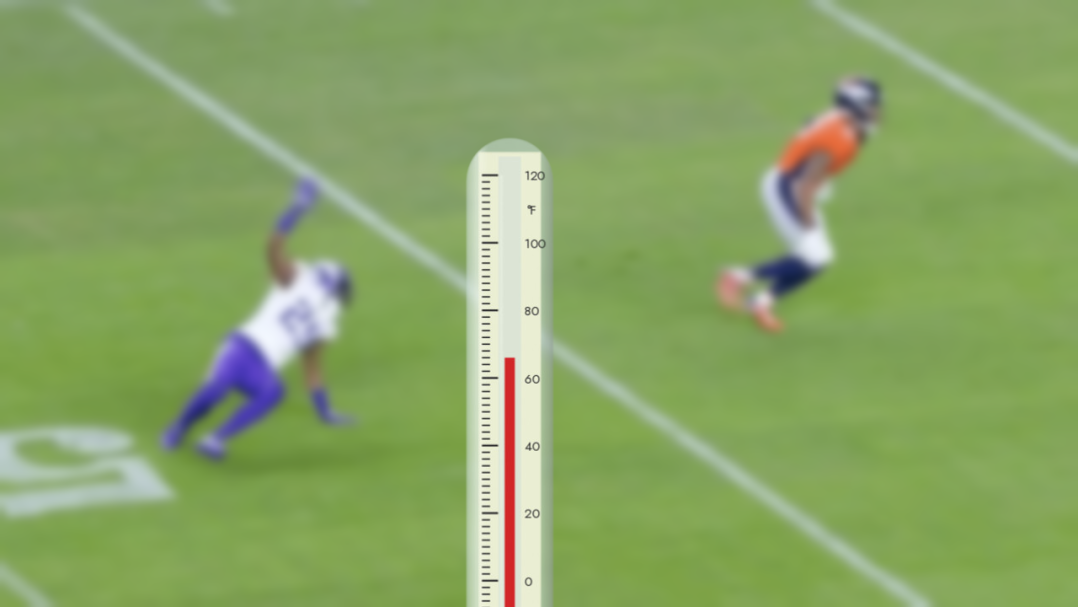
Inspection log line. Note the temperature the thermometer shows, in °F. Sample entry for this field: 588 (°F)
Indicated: 66 (°F)
